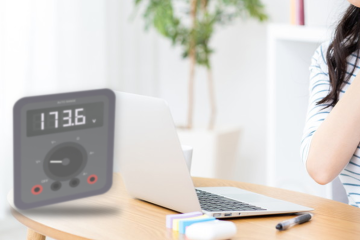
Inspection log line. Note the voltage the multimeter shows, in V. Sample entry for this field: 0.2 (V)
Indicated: 173.6 (V)
